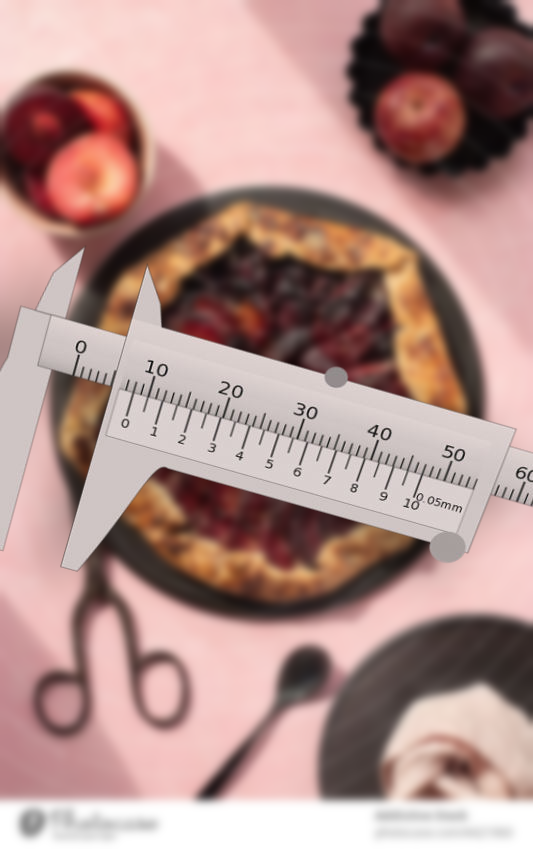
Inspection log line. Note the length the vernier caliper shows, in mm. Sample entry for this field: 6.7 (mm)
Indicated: 8.0 (mm)
